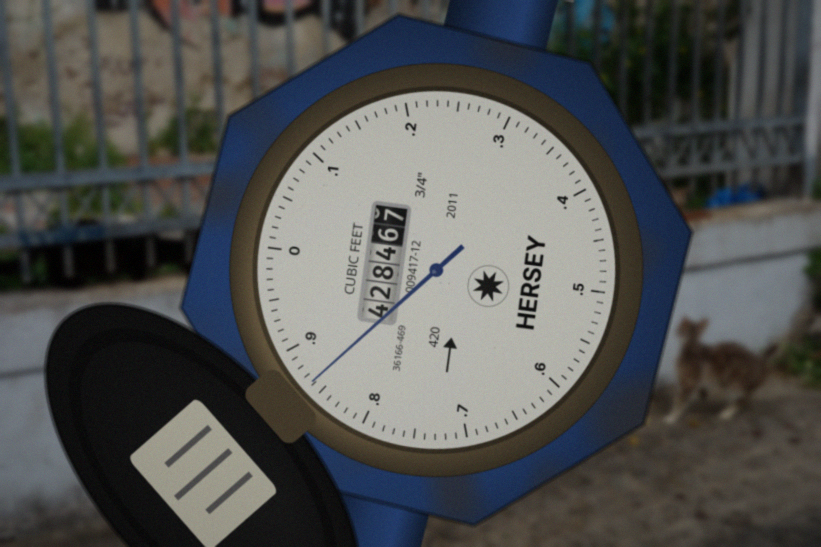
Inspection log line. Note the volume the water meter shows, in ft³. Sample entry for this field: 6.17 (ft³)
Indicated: 428466.86 (ft³)
